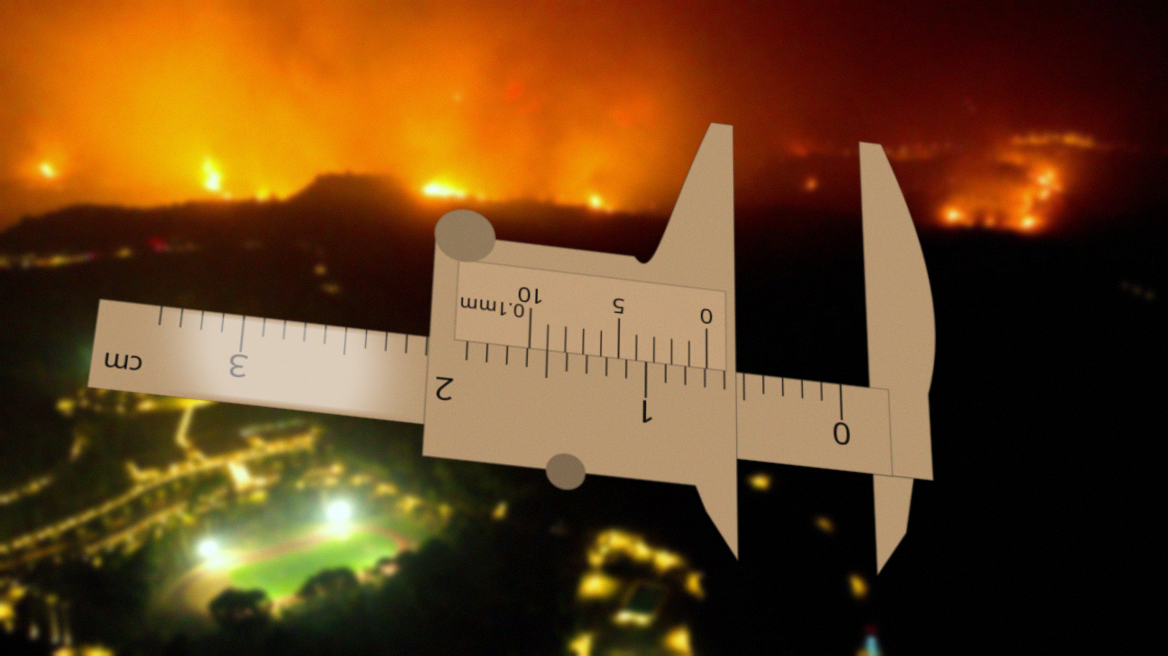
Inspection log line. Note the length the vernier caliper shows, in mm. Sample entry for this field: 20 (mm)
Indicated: 6.9 (mm)
